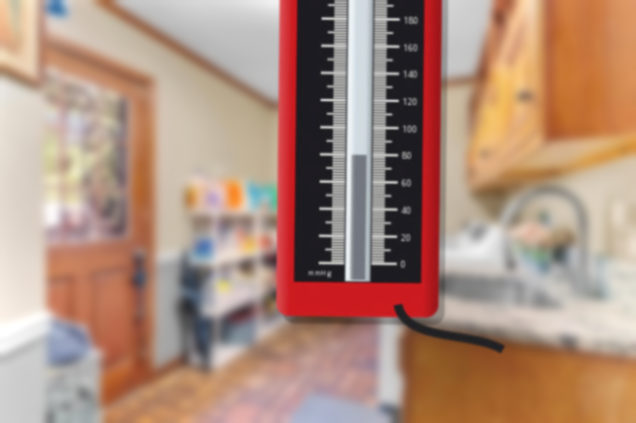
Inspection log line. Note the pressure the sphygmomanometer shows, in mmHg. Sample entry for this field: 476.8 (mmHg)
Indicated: 80 (mmHg)
